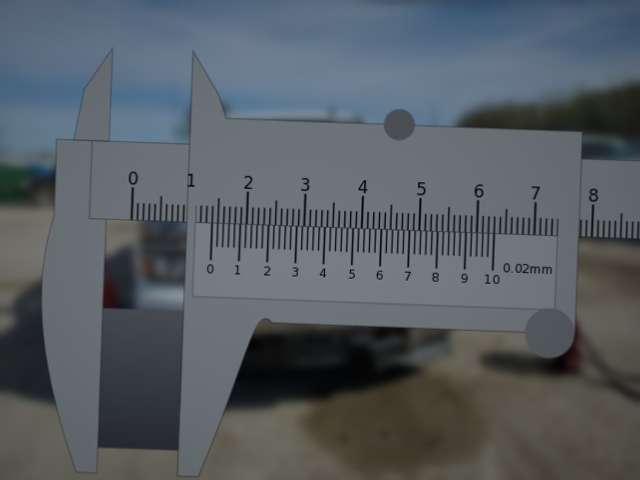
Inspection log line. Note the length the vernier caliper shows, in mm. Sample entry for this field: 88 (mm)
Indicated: 14.0 (mm)
